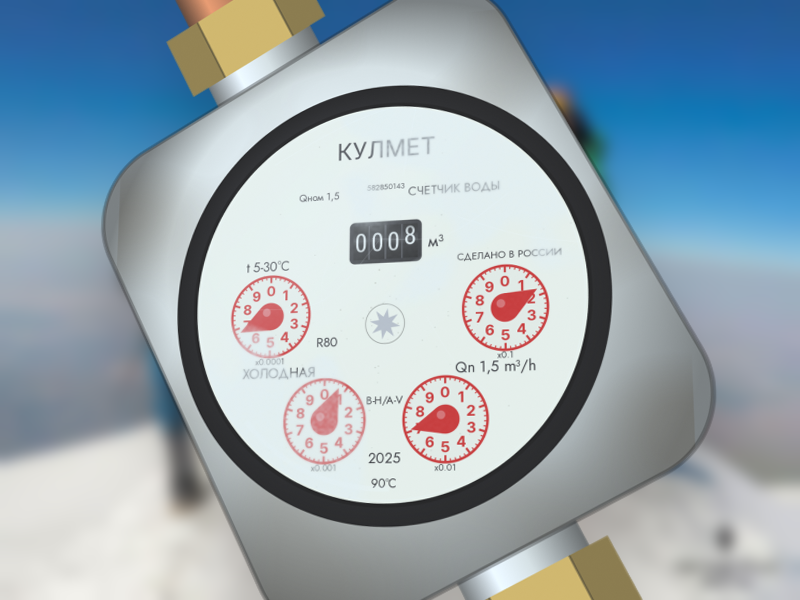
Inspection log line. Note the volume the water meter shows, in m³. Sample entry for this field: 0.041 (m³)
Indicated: 8.1706 (m³)
